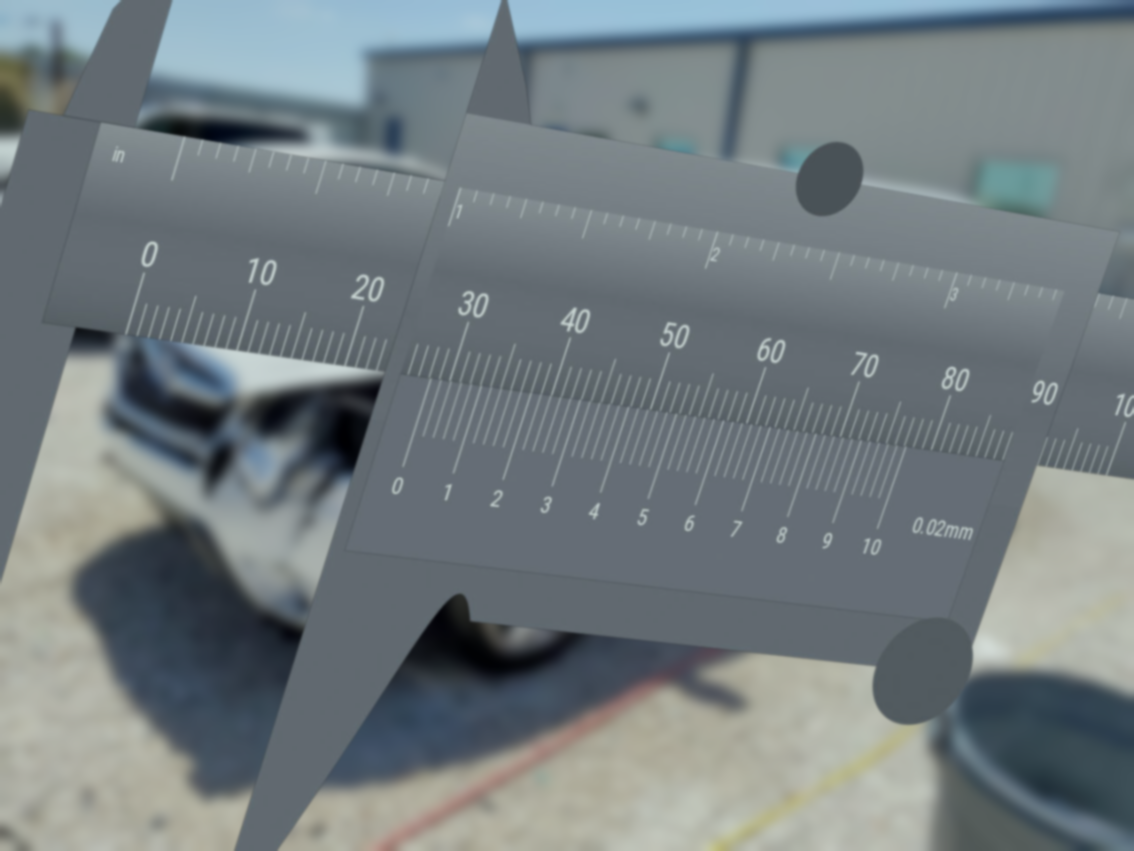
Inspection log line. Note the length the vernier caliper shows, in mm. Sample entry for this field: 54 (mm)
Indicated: 28.2 (mm)
